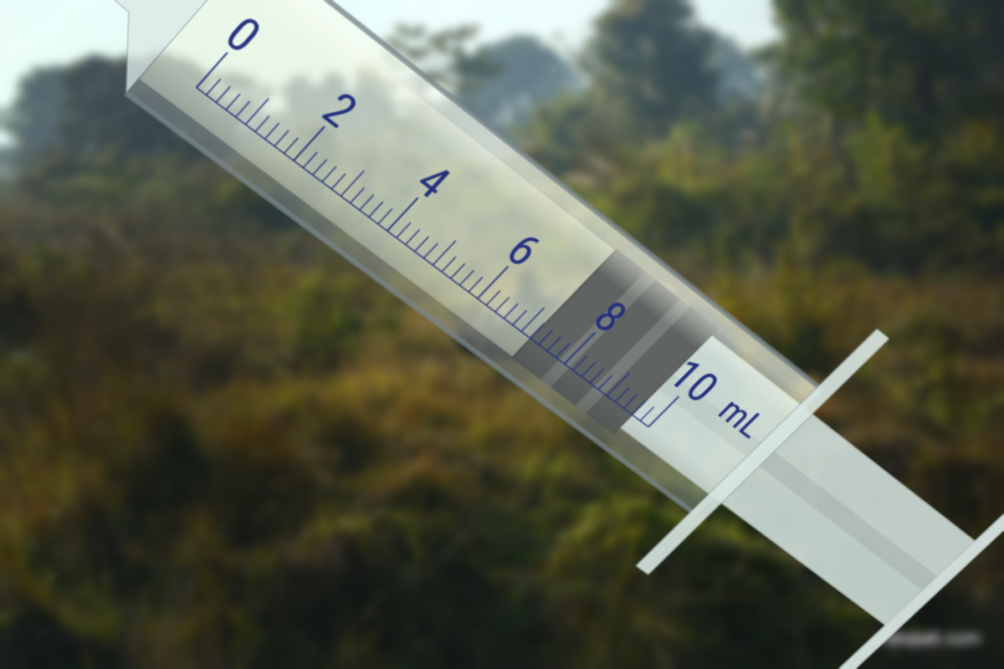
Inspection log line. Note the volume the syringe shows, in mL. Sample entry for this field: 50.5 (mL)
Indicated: 7.2 (mL)
